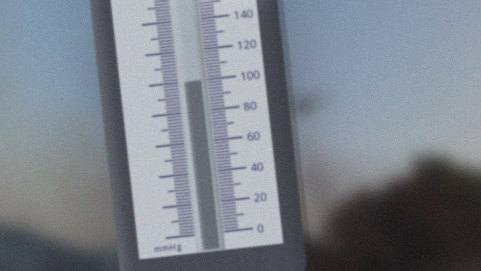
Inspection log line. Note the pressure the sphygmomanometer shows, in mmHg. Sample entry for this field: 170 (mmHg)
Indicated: 100 (mmHg)
